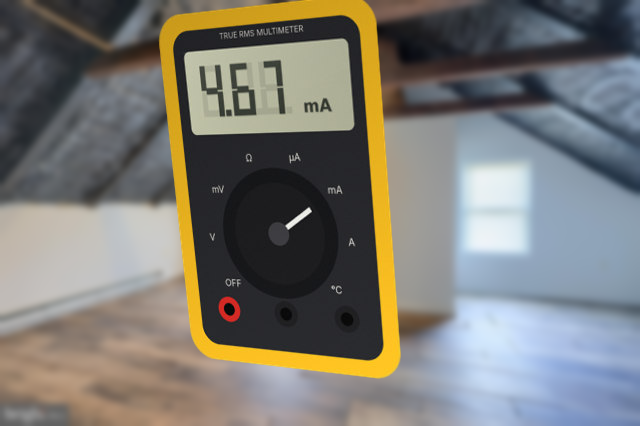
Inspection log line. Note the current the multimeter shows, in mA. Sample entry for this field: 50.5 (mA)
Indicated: 4.67 (mA)
